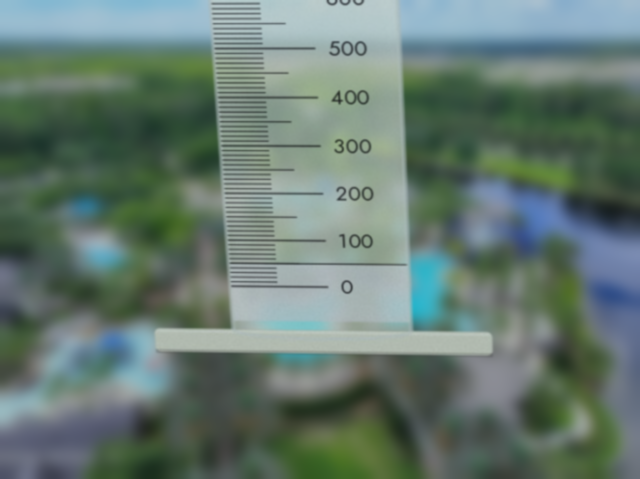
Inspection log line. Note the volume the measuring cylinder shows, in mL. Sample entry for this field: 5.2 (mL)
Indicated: 50 (mL)
